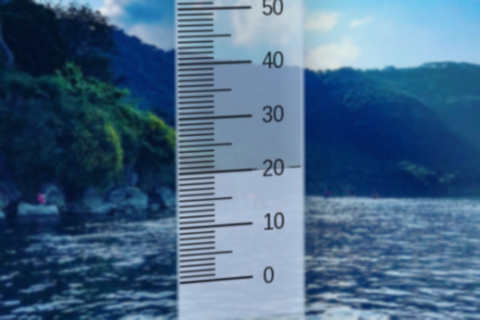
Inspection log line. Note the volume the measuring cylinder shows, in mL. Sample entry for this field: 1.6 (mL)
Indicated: 20 (mL)
